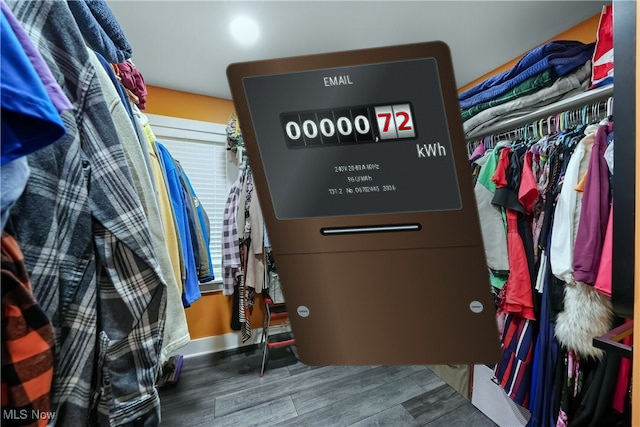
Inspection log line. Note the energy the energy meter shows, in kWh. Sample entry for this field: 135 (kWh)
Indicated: 0.72 (kWh)
